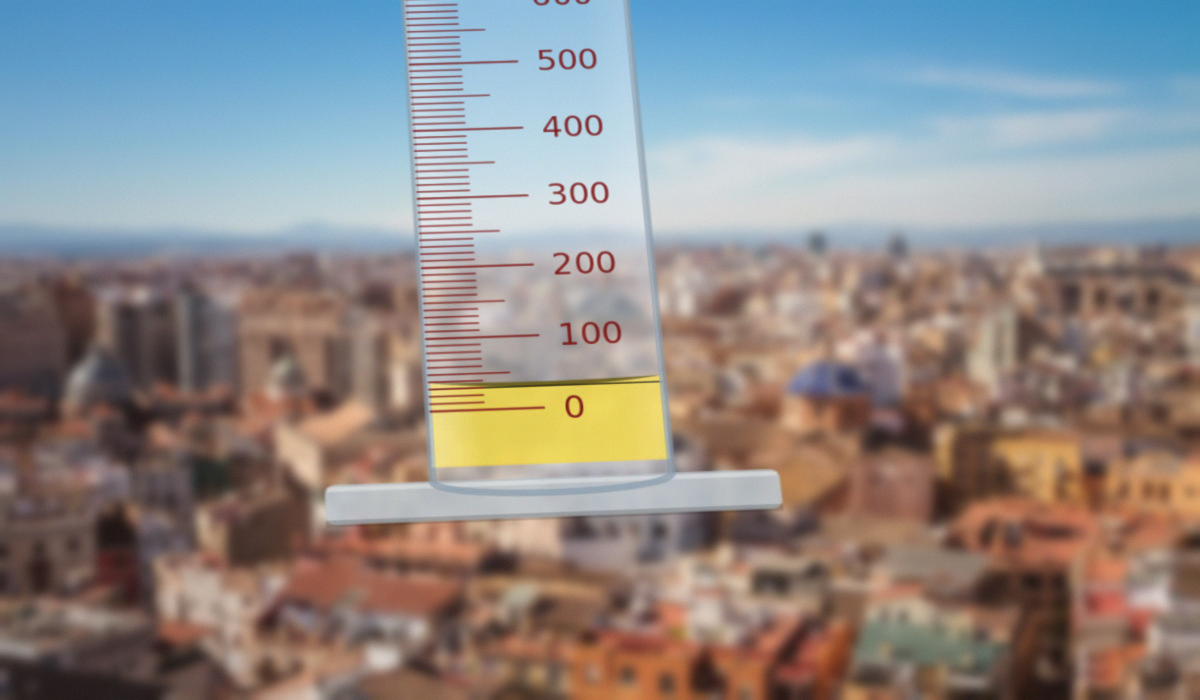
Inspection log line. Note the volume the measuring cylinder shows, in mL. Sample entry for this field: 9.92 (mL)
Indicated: 30 (mL)
